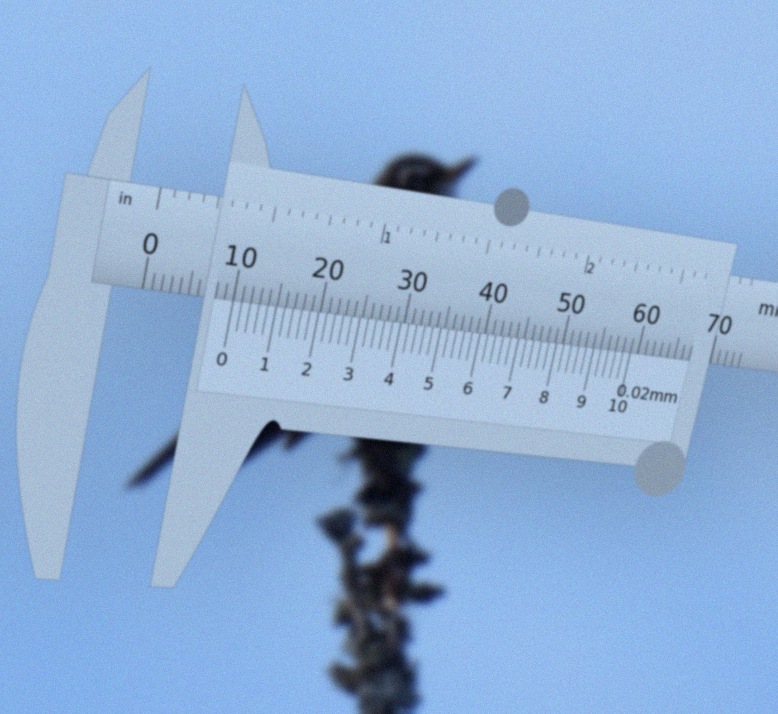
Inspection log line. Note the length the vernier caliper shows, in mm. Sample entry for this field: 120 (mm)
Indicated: 10.0 (mm)
